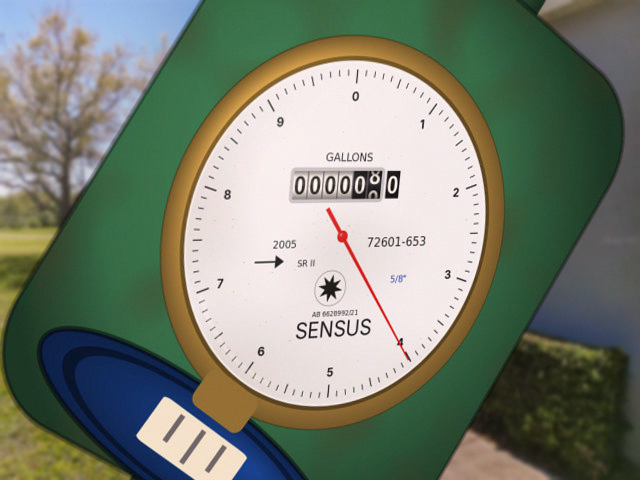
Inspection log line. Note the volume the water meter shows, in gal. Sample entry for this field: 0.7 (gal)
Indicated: 84.0 (gal)
